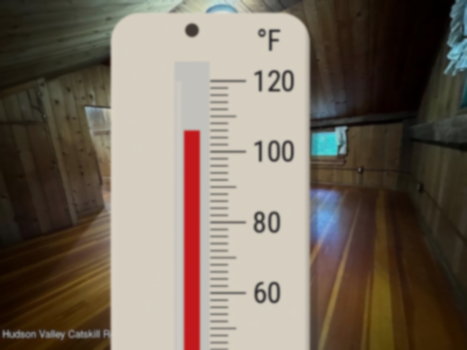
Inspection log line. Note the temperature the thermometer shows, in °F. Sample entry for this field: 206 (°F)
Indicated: 106 (°F)
